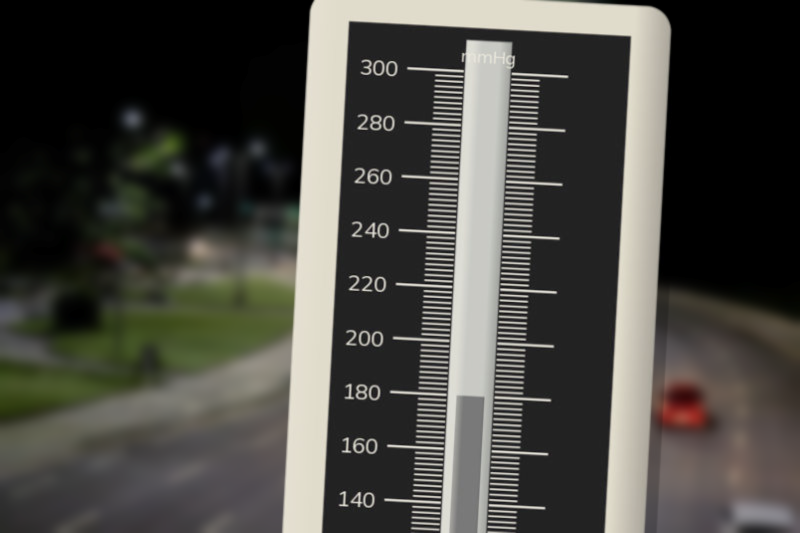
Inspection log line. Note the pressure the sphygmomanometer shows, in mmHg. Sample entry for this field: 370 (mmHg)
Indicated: 180 (mmHg)
